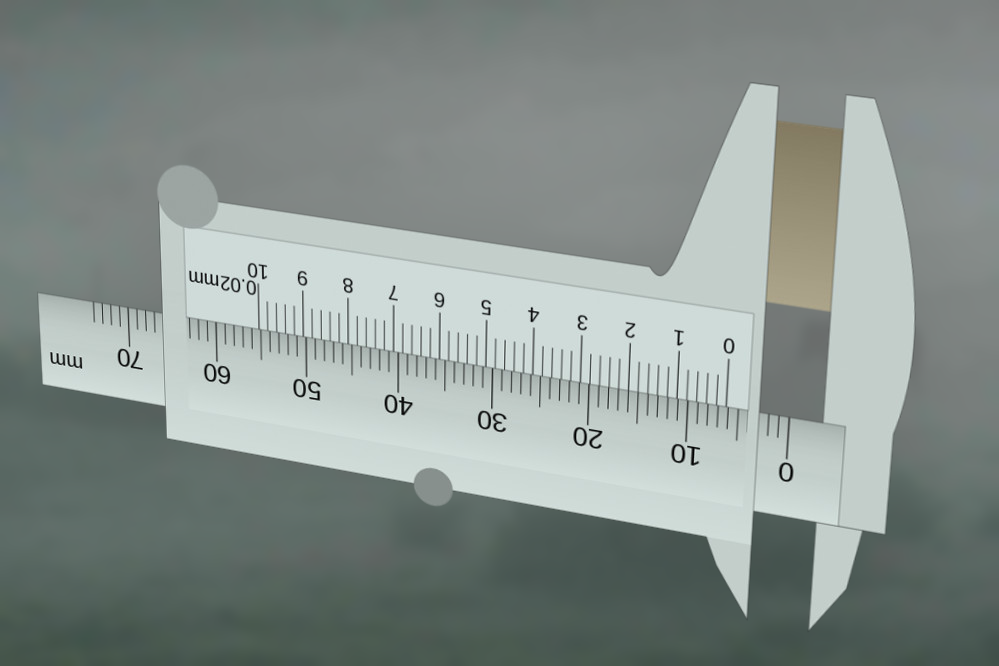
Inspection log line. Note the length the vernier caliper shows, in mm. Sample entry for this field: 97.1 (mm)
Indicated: 6.2 (mm)
